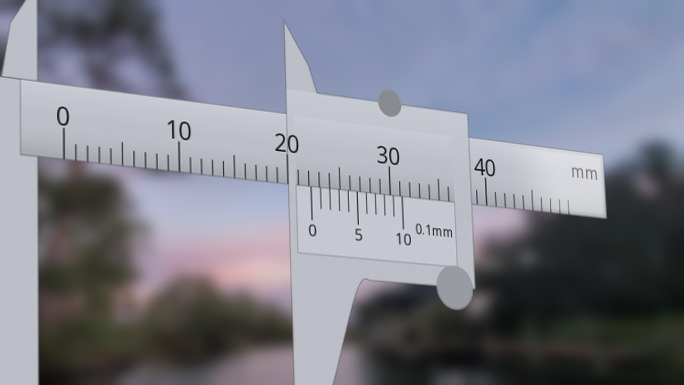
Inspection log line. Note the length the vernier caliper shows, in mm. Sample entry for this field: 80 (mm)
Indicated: 22.2 (mm)
